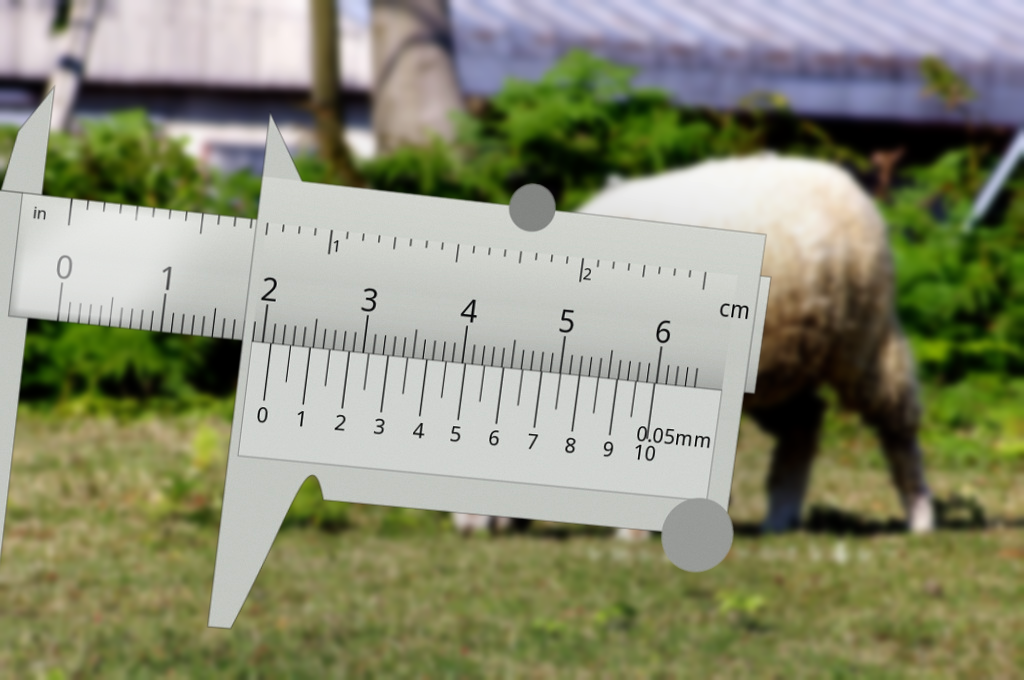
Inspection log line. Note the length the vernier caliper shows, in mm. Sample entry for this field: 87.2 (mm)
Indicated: 20.8 (mm)
